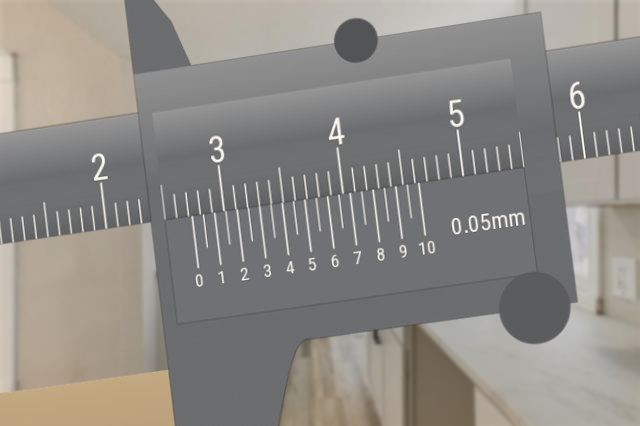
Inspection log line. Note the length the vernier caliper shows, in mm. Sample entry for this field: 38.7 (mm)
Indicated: 27.3 (mm)
